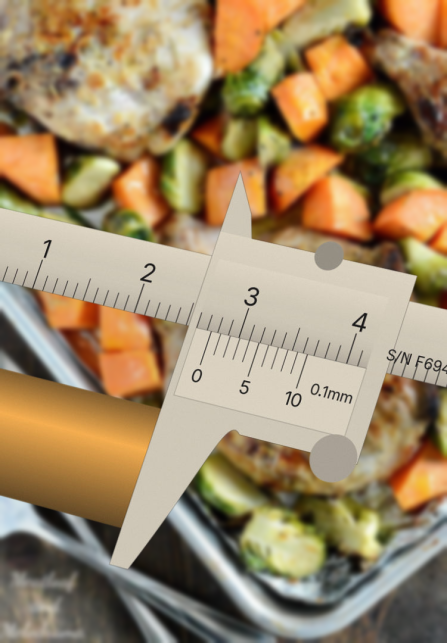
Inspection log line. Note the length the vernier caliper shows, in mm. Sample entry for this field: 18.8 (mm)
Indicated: 27.4 (mm)
